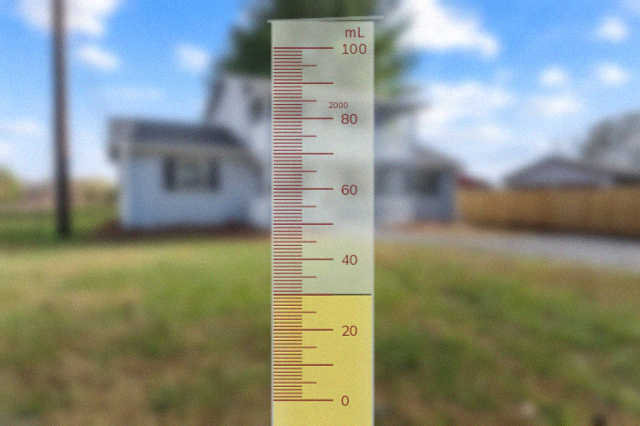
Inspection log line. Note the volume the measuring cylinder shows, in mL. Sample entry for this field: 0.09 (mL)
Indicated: 30 (mL)
